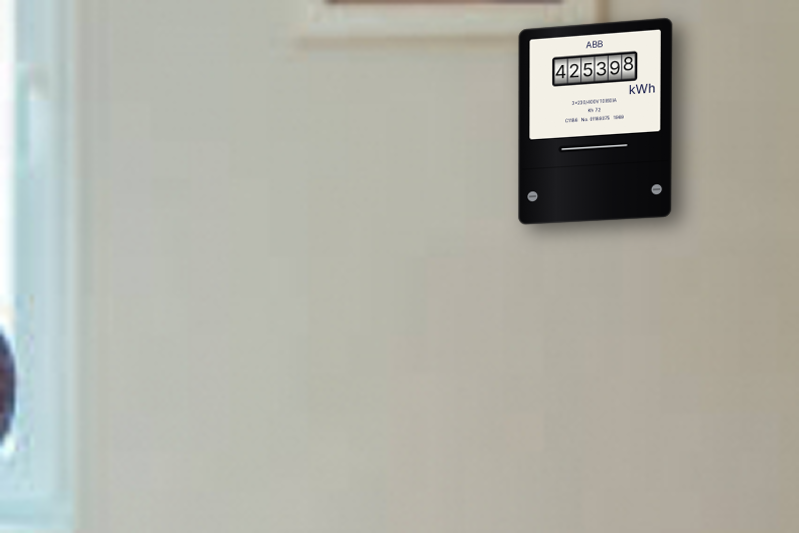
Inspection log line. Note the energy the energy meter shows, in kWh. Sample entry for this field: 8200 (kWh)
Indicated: 425398 (kWh)
